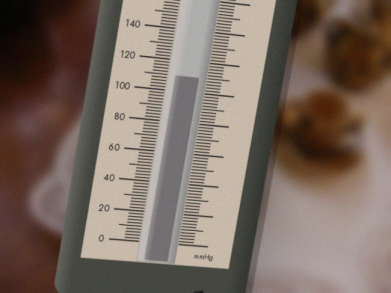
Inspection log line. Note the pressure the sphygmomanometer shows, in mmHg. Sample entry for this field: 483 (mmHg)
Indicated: 110 (mmHg)
